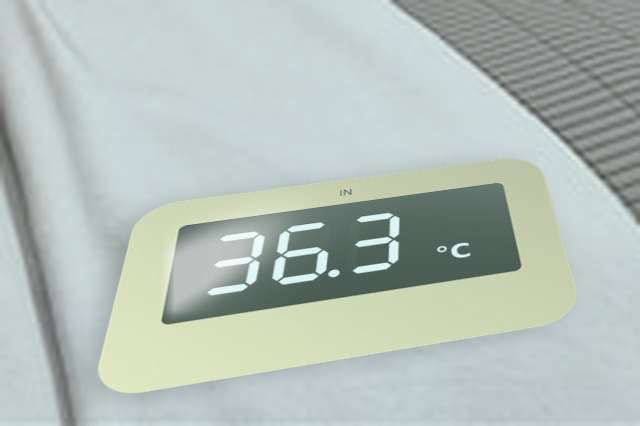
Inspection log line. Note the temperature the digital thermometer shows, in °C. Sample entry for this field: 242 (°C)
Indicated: 36.3 (°C)
